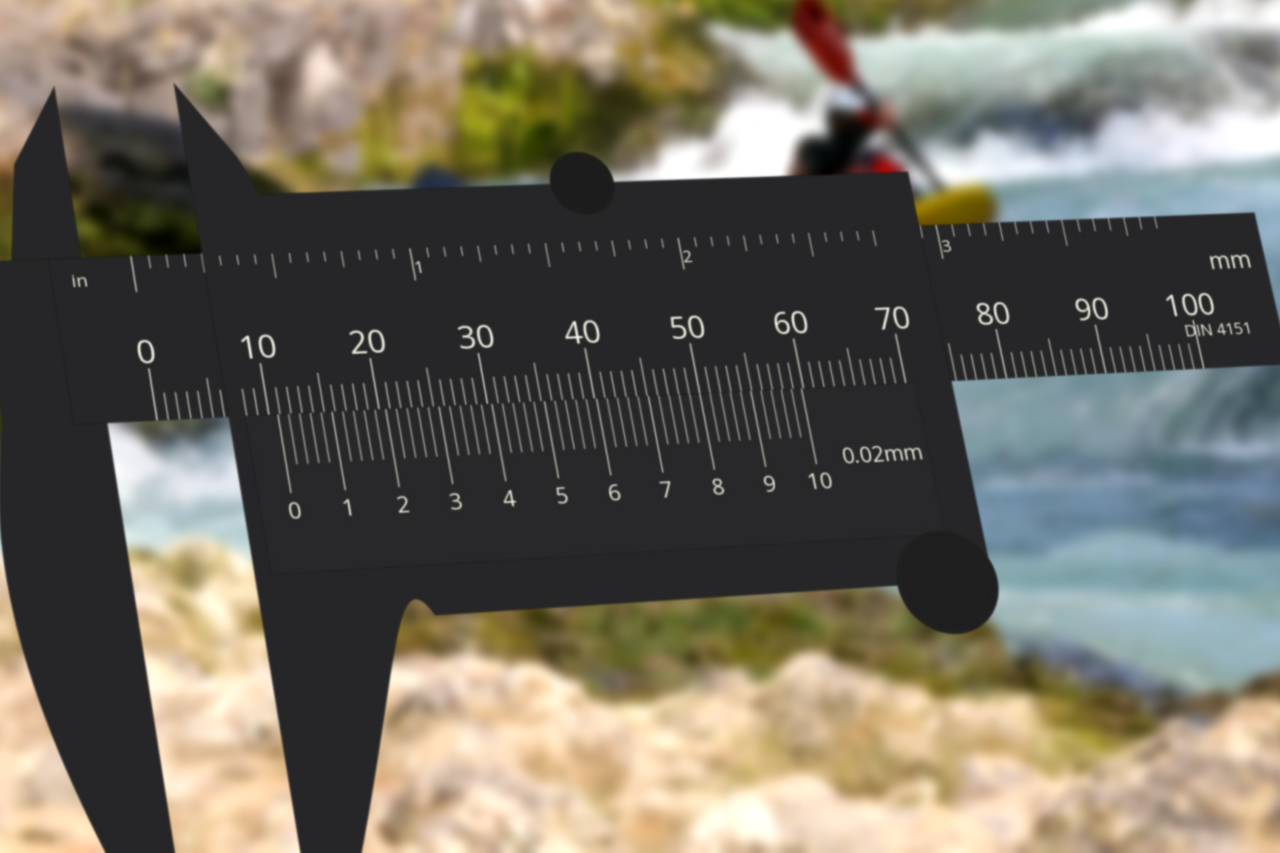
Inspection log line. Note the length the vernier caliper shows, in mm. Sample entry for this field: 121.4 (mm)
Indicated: 10.8 (mm)
